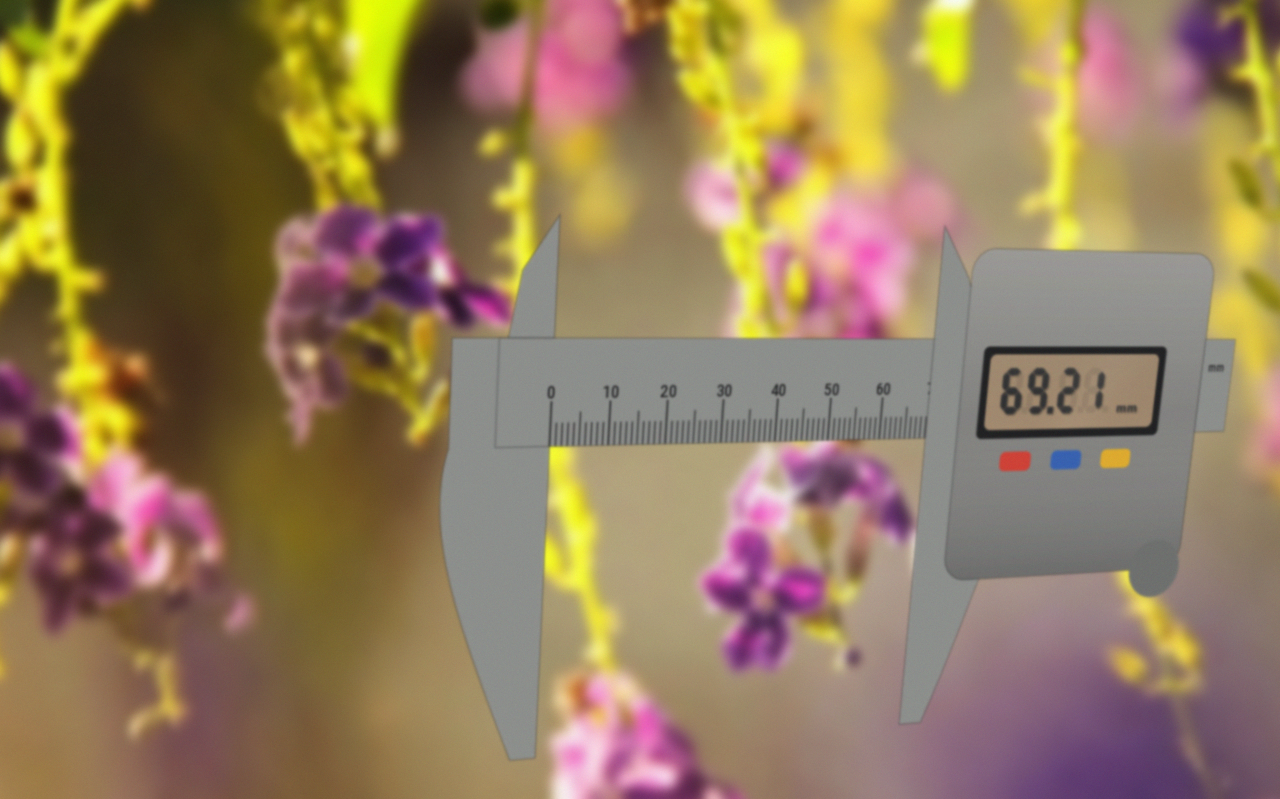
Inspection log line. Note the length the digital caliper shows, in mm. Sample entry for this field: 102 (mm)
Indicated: 69.21 (mm)
